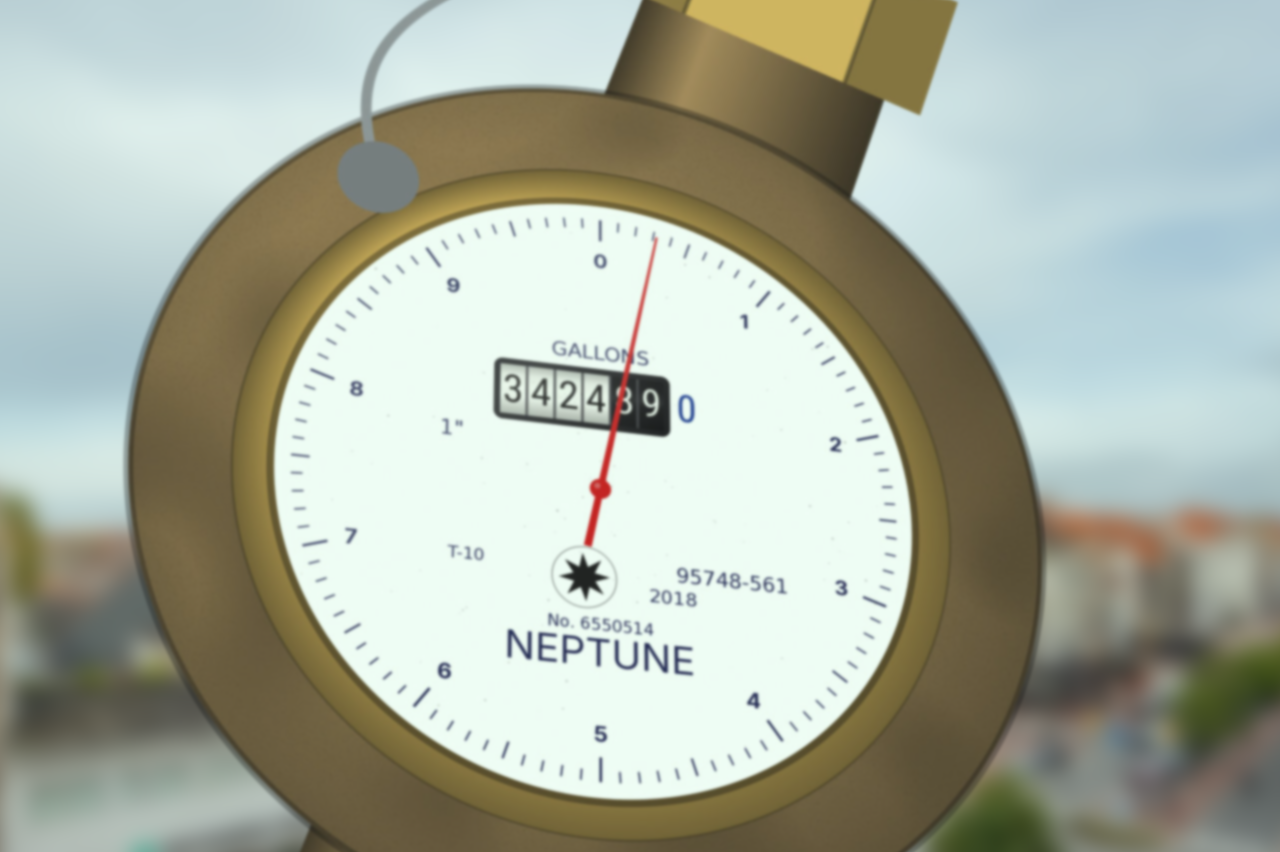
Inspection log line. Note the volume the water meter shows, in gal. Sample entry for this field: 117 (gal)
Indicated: 3424890.3 (gal)
